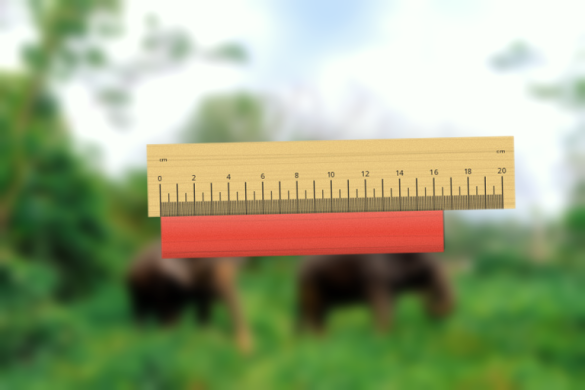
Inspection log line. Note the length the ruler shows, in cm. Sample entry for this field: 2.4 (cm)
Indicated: 16.5 (cm)
